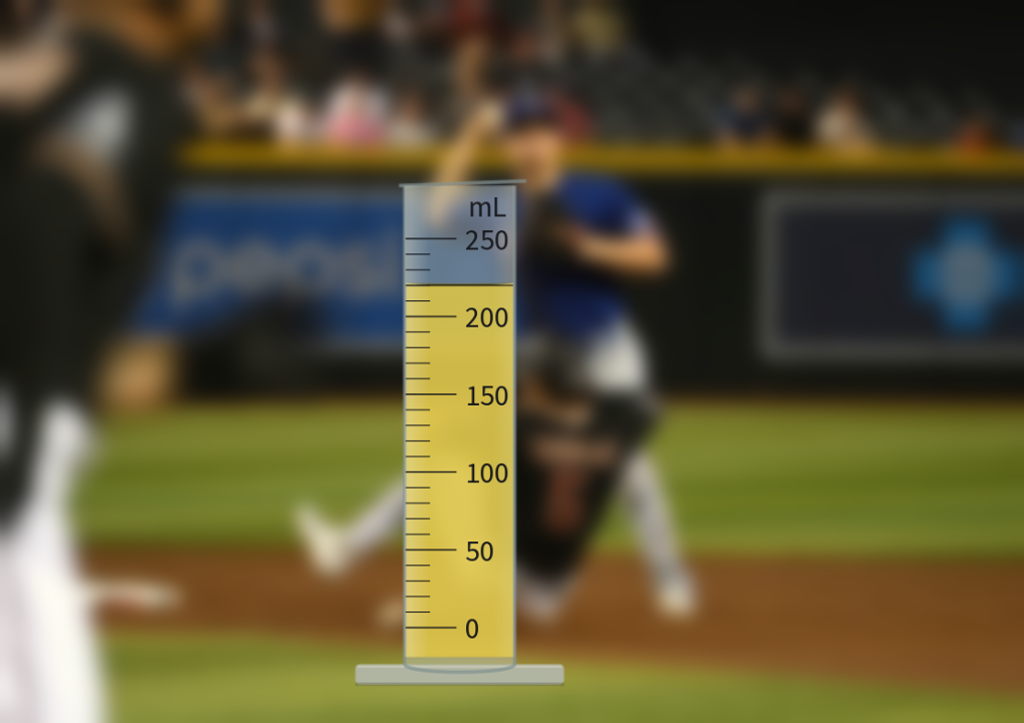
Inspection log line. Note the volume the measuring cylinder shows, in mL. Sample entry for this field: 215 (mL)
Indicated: 220 (mL)
